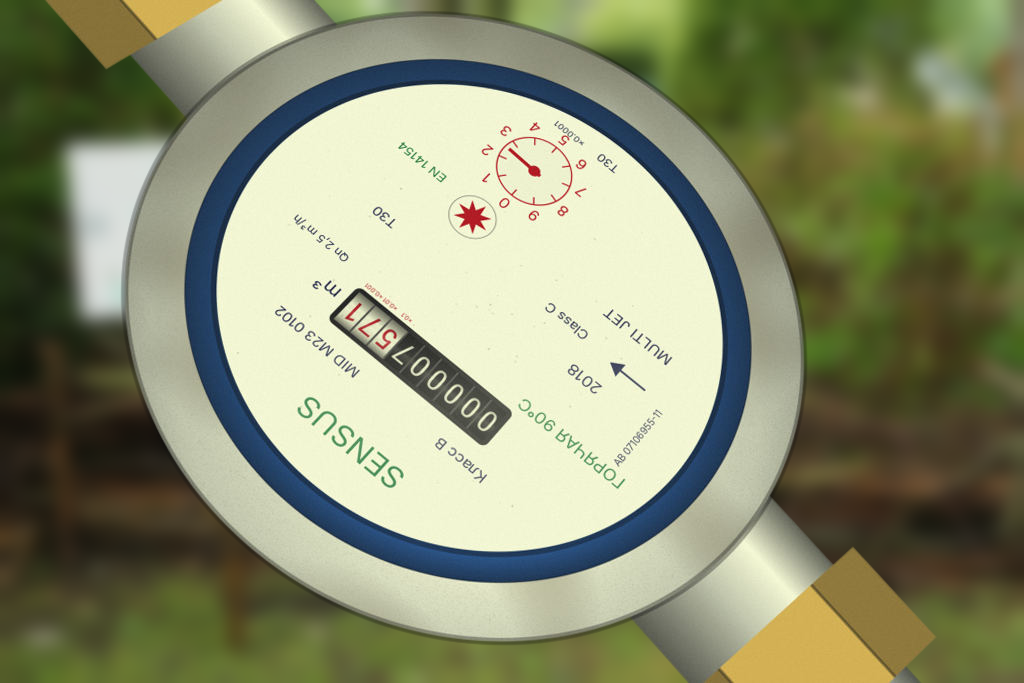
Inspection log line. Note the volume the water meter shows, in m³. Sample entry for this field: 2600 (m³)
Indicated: 7.5712 (m³)
